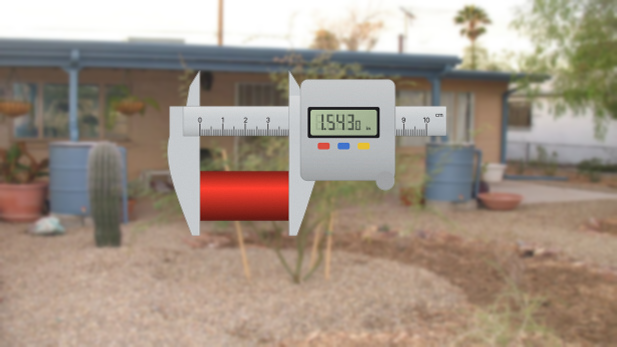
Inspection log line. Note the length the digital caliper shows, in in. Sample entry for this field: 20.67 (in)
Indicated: 1.5430 (in)
